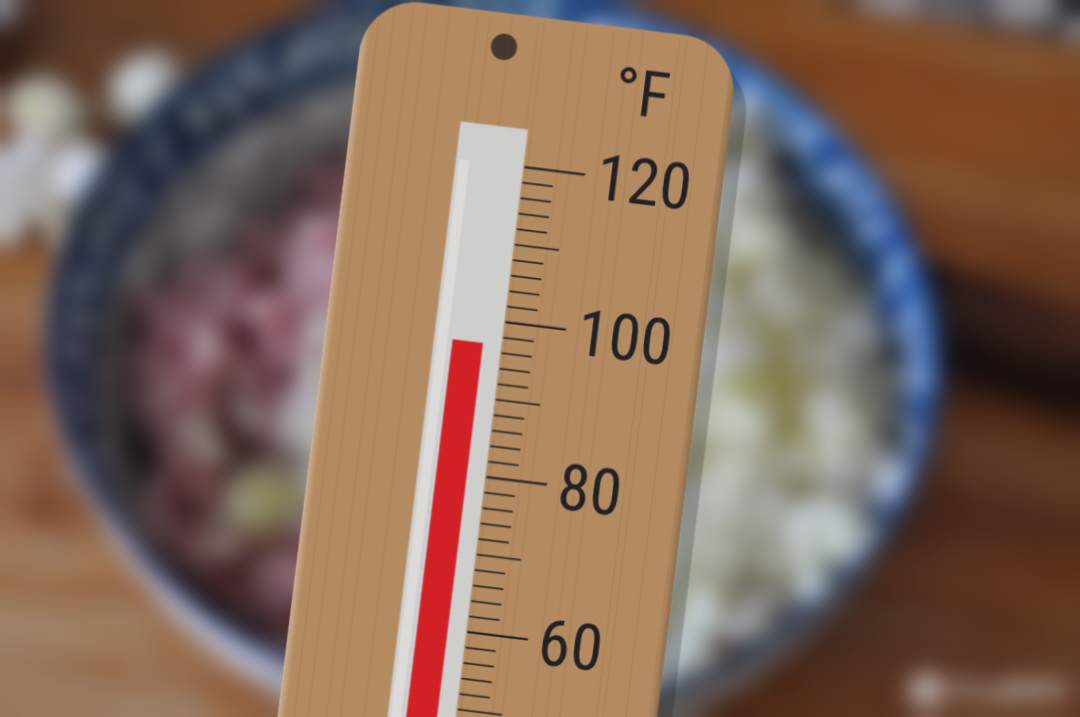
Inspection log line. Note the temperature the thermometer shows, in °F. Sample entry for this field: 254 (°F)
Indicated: 97 (°F)
